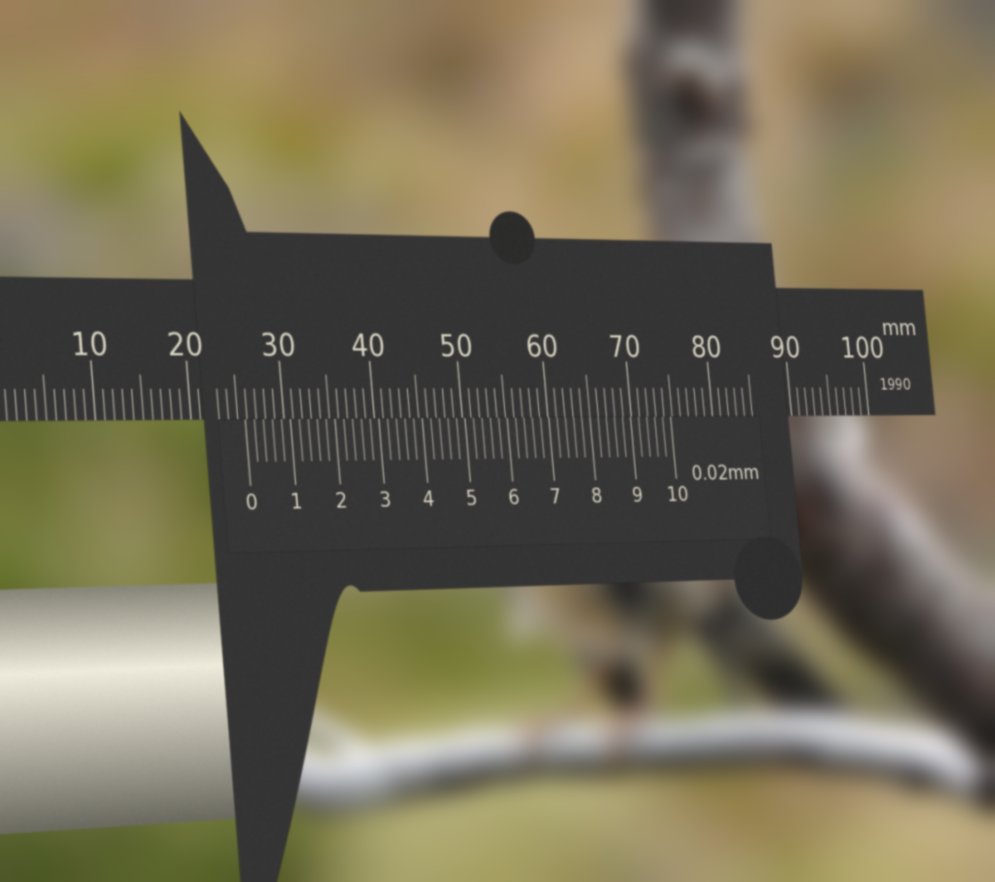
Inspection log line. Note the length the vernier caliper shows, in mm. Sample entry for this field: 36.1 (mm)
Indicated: 25.8 (mm)
